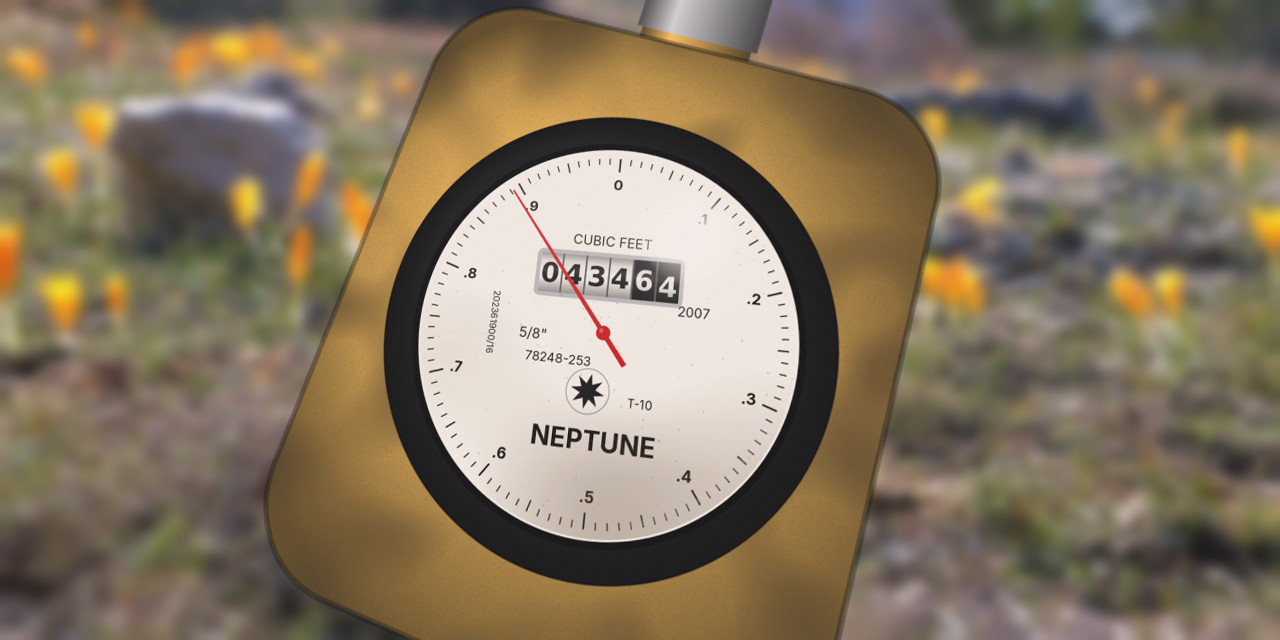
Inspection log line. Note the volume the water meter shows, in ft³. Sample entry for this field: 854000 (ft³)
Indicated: 43463.89 (ft³)
